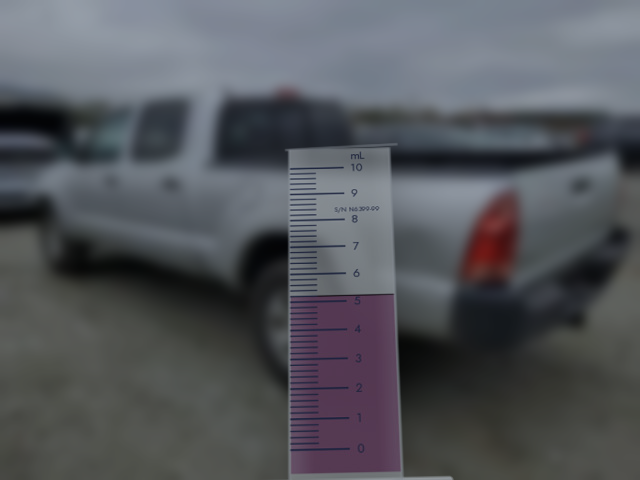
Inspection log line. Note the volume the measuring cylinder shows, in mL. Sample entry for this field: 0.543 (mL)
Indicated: 5.2 (mL)
